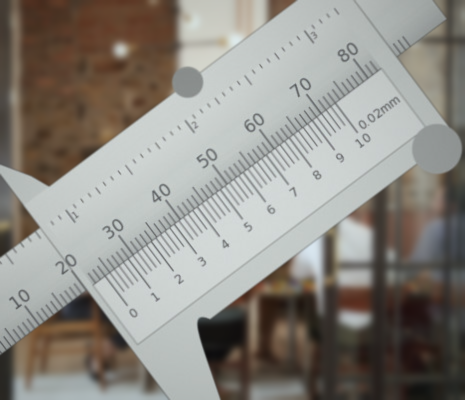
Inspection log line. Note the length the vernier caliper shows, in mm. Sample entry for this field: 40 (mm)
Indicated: 24.0 (mm)
